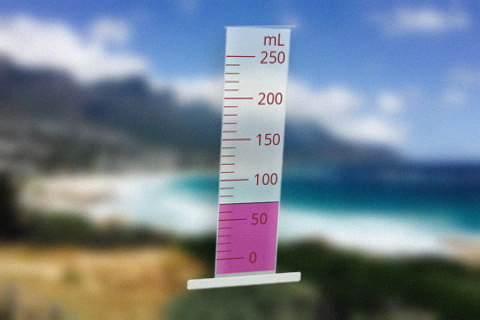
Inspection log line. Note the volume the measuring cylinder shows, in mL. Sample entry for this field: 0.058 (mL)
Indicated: 70 (mL)
